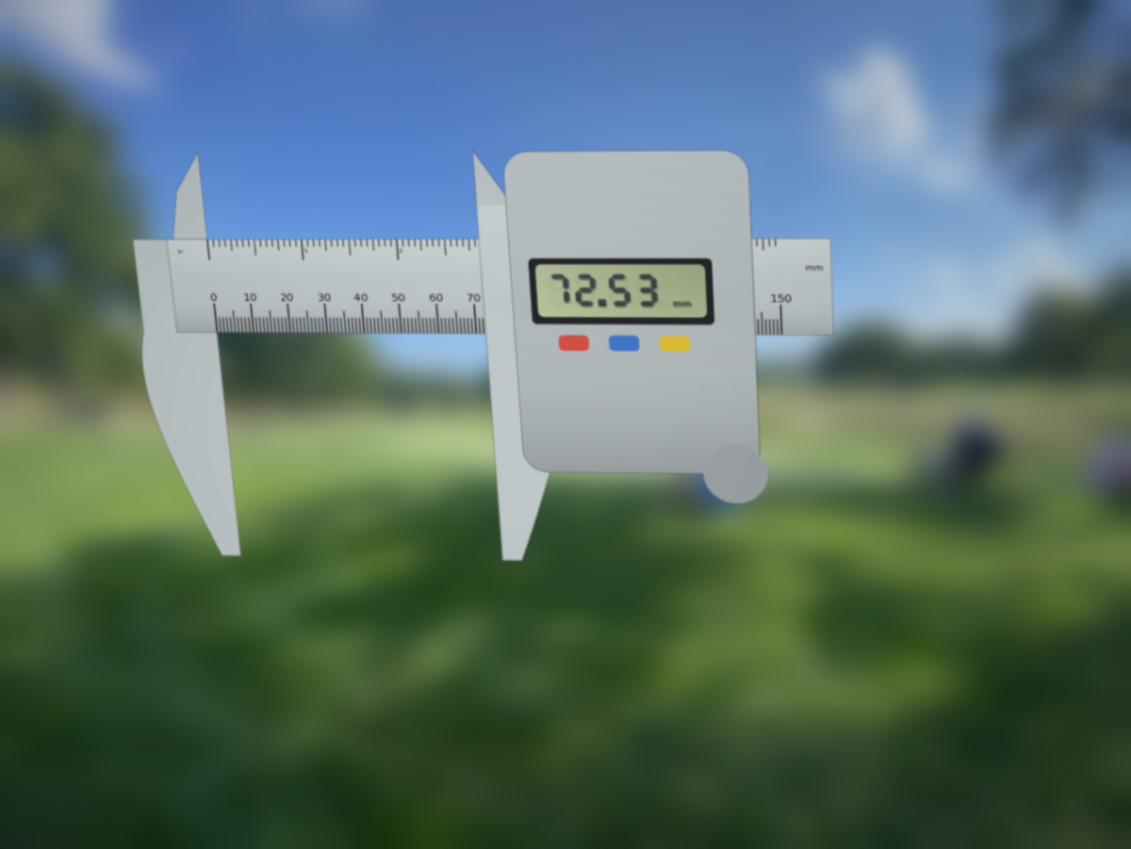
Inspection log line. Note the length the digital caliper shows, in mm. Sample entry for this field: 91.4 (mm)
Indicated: 72.53 (mm)
